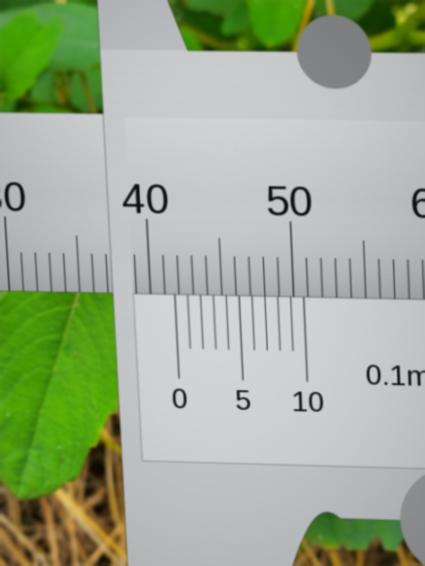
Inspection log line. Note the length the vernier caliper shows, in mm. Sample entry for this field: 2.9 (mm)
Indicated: 41.7 (mm)
